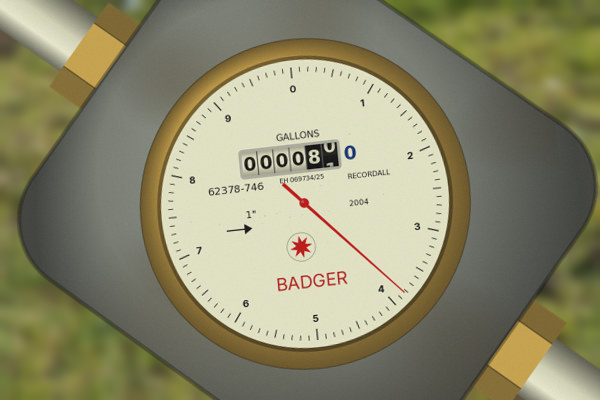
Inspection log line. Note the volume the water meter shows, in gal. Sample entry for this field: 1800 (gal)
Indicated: 803.8 (gal)
